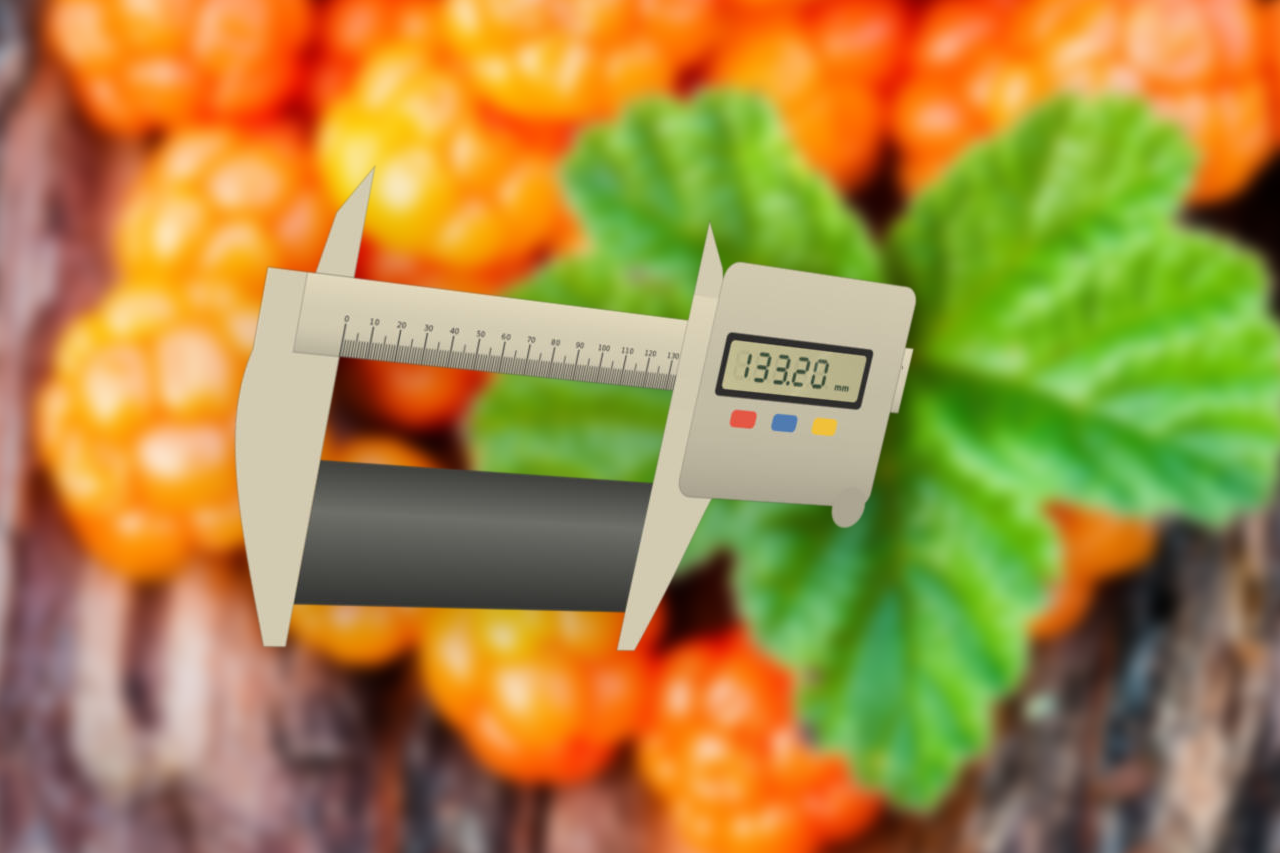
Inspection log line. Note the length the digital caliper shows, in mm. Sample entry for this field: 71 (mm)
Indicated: 133.20 (mm)
